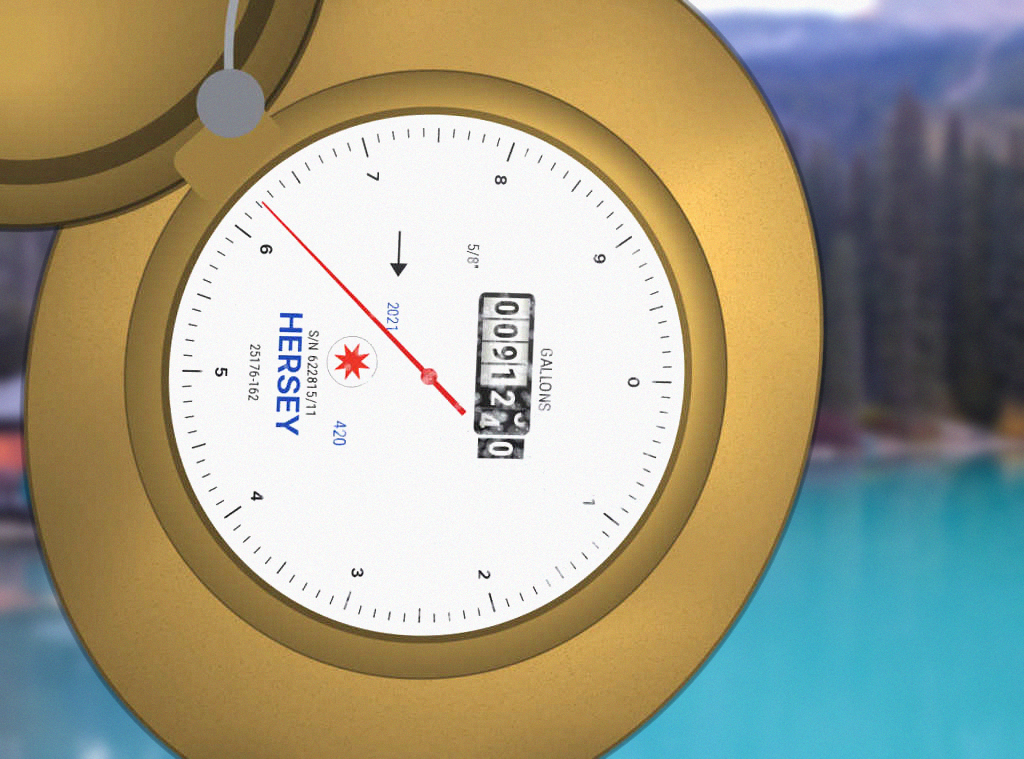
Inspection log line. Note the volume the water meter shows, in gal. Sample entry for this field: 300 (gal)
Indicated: 91236.2 (gal)
